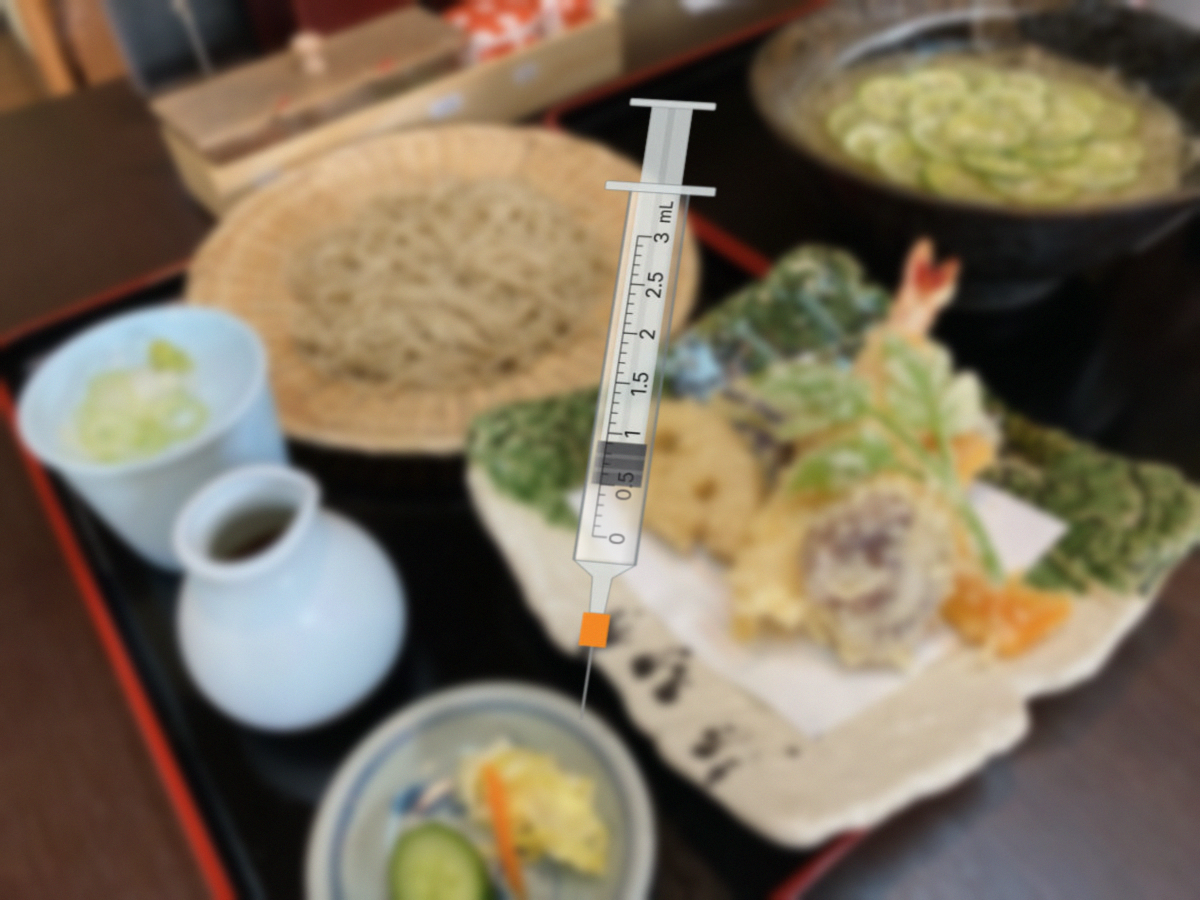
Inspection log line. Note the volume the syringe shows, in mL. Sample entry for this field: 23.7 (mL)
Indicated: 0.5 (mL)
